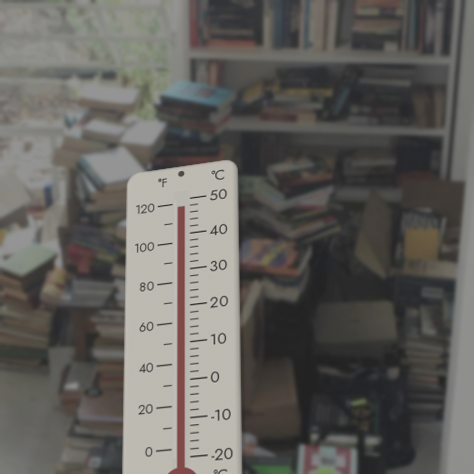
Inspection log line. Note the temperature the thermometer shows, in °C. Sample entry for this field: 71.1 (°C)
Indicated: 48 (°C)
